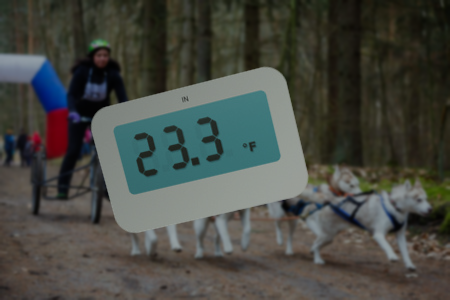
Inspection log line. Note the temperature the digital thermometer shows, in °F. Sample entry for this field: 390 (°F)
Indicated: 23.3 (°F)
